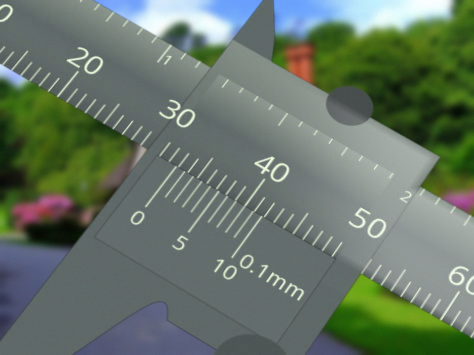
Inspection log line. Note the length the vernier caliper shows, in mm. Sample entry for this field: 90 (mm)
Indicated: 32.8 (mm)
